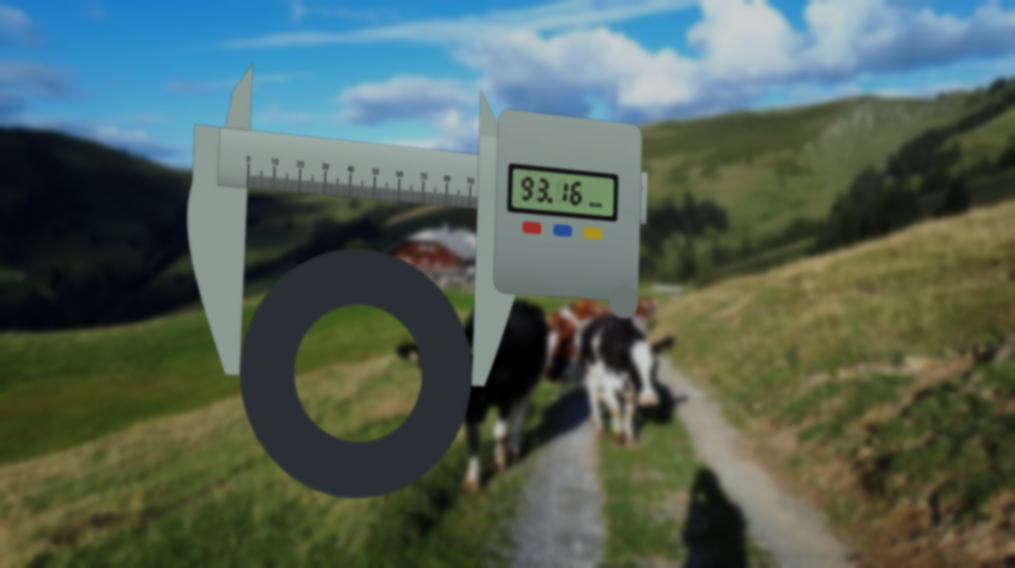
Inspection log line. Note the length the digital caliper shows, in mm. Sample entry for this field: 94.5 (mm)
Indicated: 93.16 (mm)
